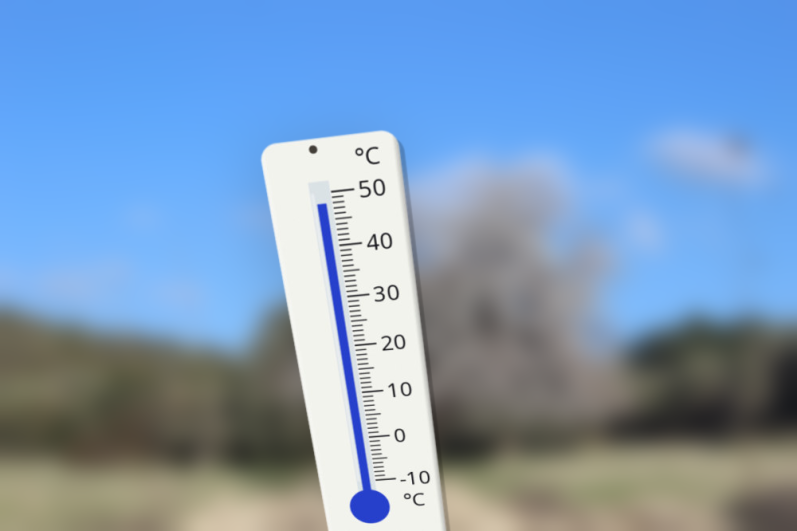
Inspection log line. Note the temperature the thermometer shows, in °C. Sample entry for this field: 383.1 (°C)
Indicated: 48 (°C)
